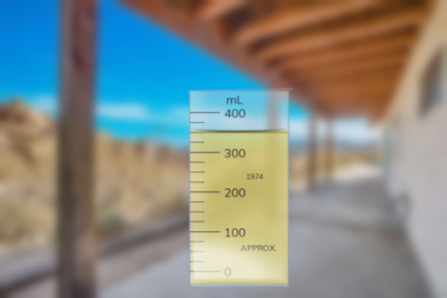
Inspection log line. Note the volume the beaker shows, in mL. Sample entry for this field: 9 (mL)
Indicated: 350 (mL)
